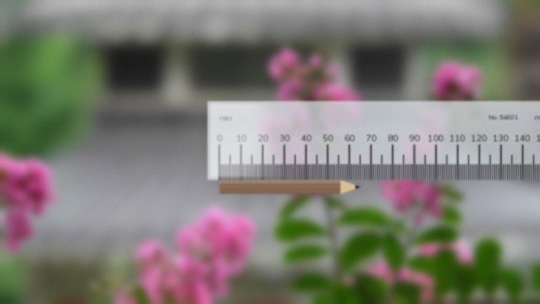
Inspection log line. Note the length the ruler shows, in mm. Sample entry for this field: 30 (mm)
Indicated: 65 (mm)
